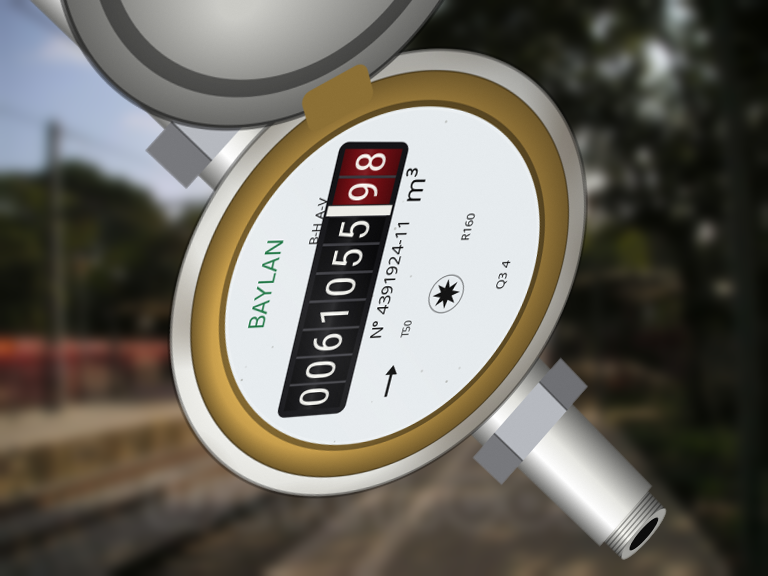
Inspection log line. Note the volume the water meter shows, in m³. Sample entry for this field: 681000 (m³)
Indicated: 61055.98 (m³)
